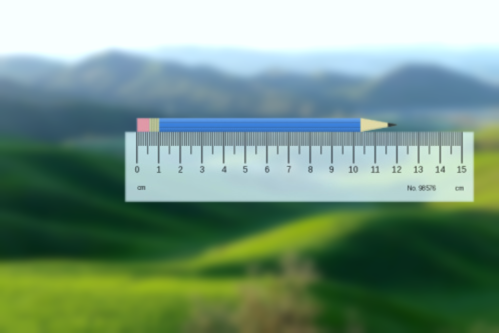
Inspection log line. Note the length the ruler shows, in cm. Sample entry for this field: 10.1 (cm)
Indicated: 12 (cm)
